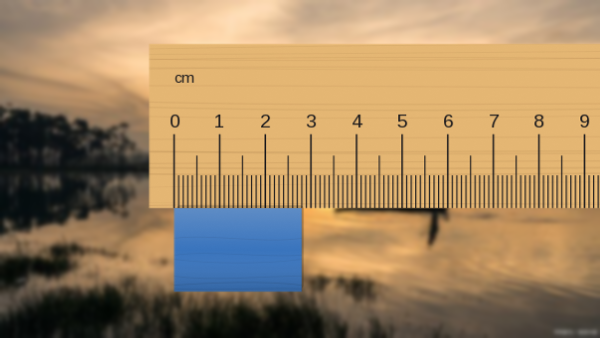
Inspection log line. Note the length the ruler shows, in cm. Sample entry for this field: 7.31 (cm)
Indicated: 2.8 (cm)
